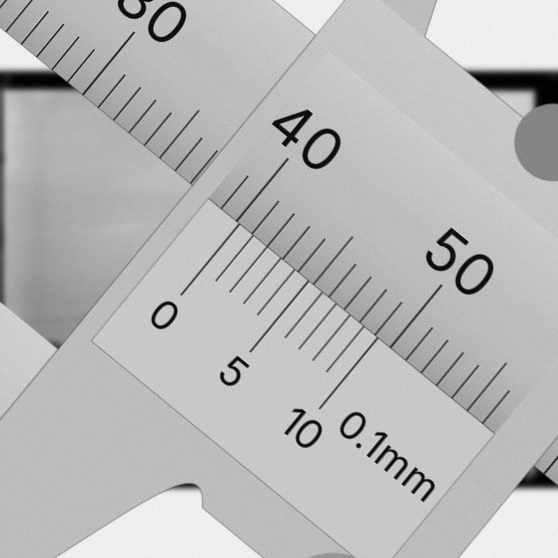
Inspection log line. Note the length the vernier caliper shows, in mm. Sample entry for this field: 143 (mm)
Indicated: 40.2 (mm)
